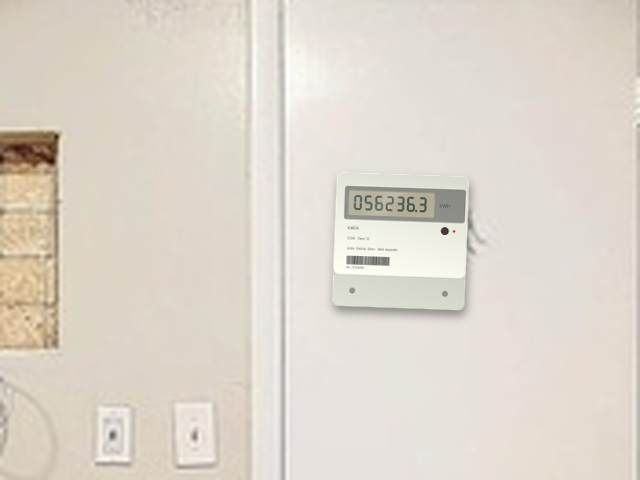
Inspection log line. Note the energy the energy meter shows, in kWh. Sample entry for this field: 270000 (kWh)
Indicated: 56236.3 (kWh)
